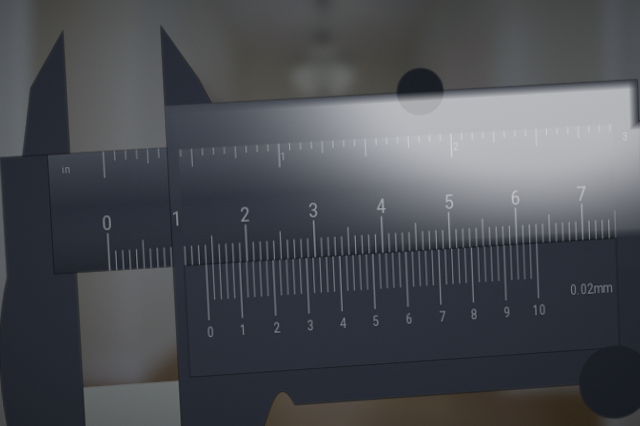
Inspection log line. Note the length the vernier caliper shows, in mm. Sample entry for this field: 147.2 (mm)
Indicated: 14.0 (mm)
